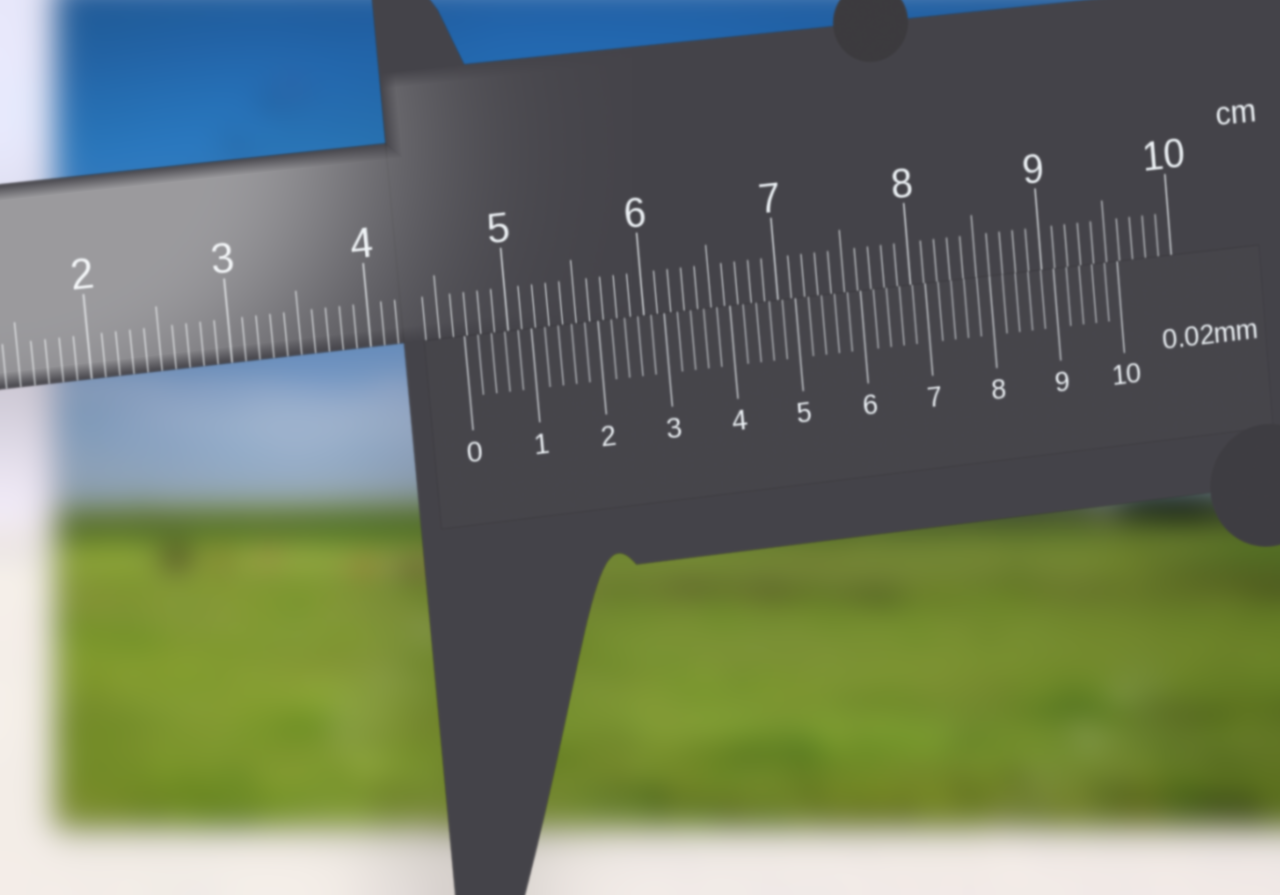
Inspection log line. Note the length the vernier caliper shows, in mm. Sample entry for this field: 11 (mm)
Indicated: 46.8 (mm)
